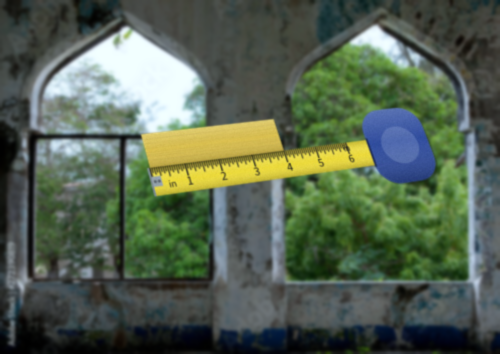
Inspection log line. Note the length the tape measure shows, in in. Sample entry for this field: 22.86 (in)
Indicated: 4 (in)
